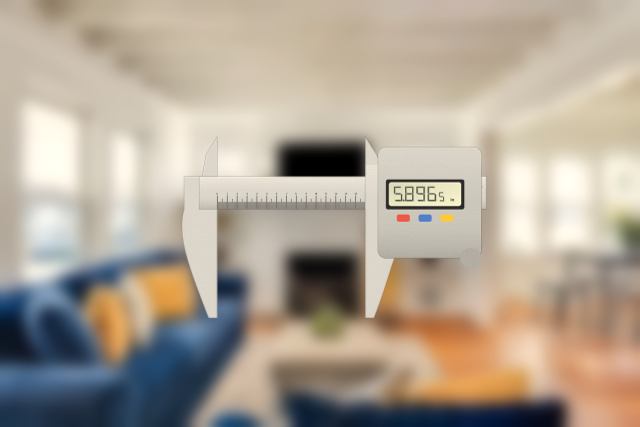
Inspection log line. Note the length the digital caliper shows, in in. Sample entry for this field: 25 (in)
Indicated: 5.8965 (in)
